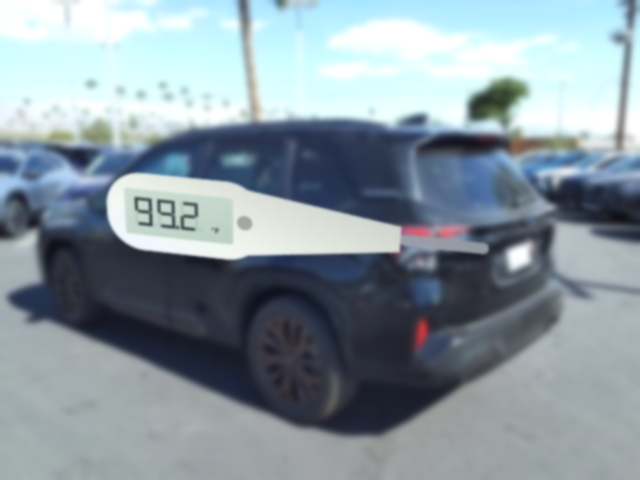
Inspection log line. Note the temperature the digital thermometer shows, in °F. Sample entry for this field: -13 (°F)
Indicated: 99.2 (°F)
